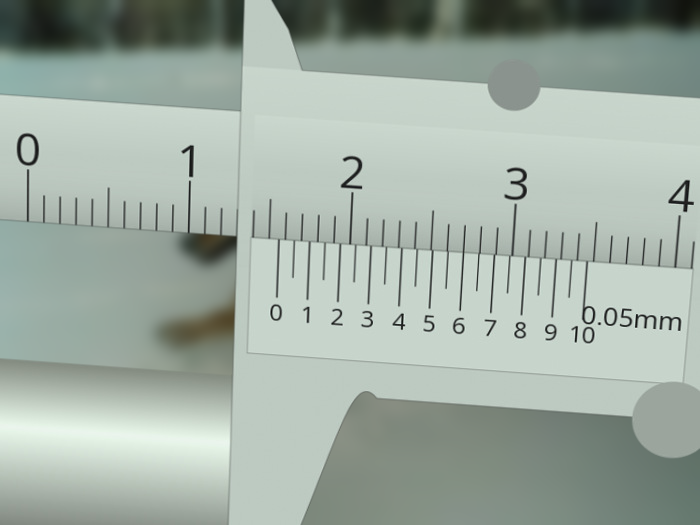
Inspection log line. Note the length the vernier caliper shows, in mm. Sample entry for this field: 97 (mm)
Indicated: 15.6 (mm)
